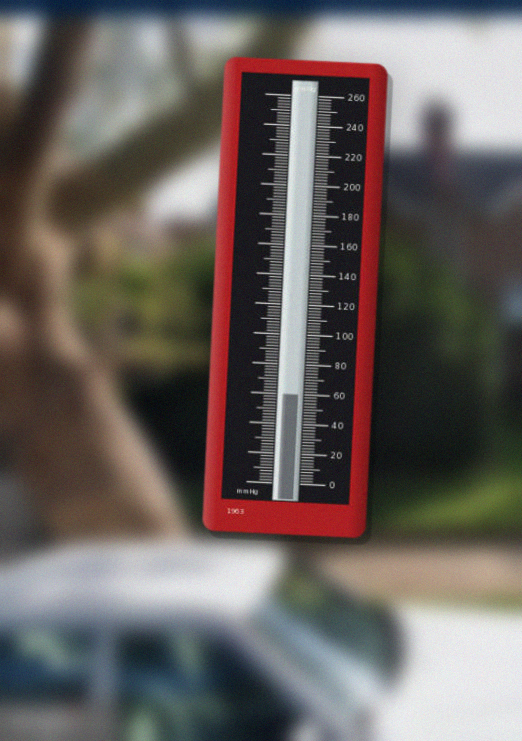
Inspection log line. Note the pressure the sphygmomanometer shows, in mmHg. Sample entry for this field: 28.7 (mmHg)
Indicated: 60 (mmHg)
